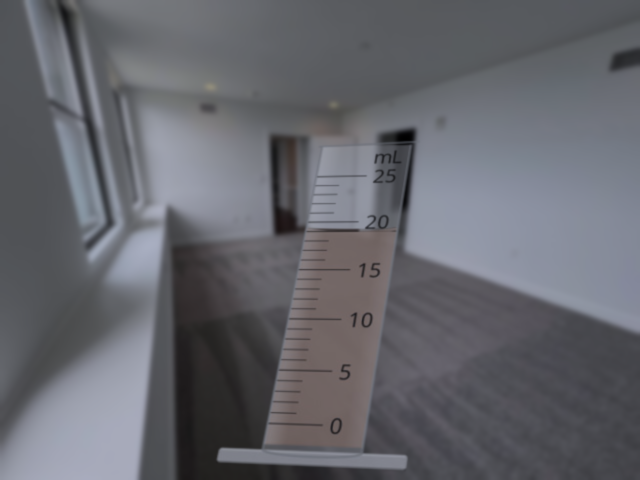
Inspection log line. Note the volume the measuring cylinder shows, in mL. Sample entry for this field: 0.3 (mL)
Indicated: 19 (mL)
